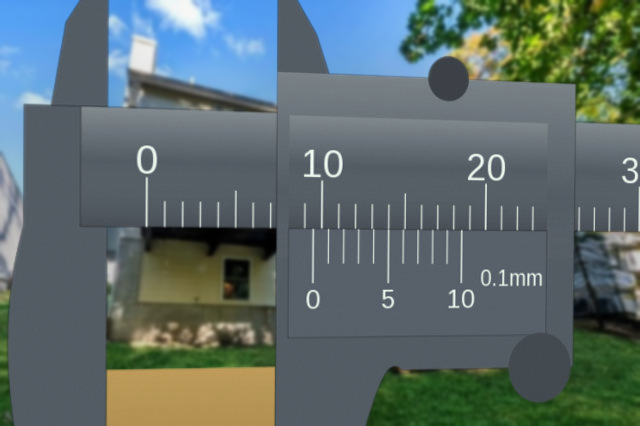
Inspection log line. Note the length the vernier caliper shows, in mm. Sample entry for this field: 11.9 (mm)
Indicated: 9.5 (mm)
